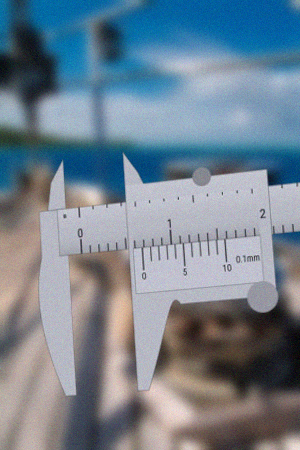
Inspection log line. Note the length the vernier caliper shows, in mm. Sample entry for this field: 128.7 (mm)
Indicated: 6.8 (mm)
